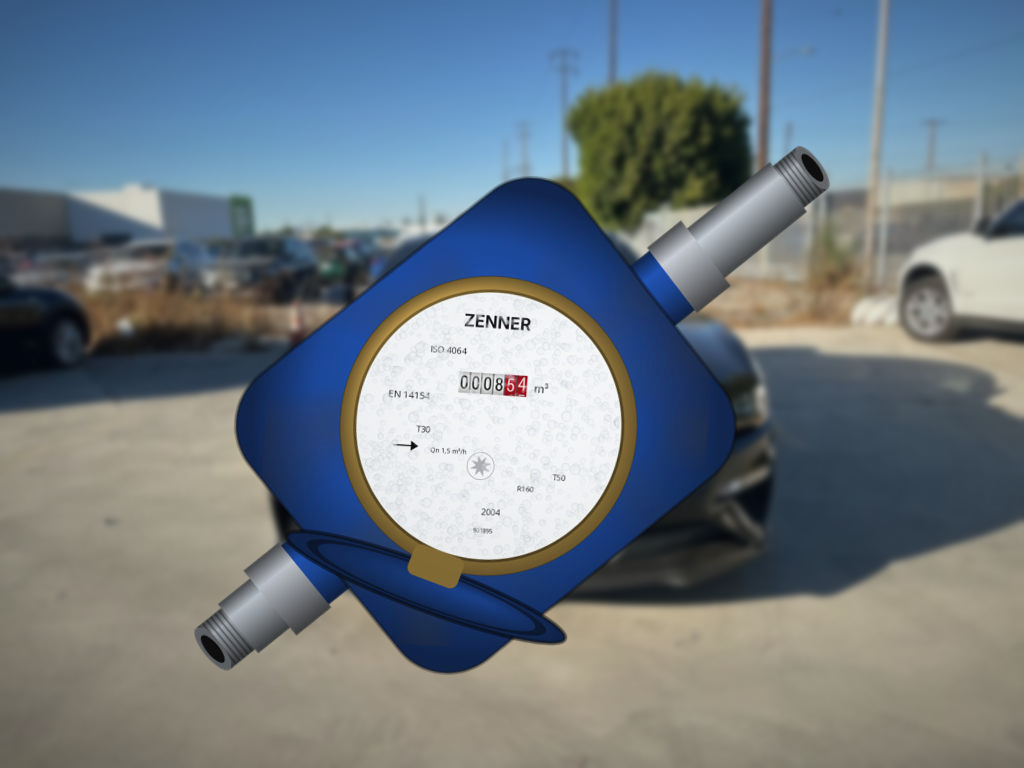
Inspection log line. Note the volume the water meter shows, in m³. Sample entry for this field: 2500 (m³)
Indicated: 8.54 (m³)
